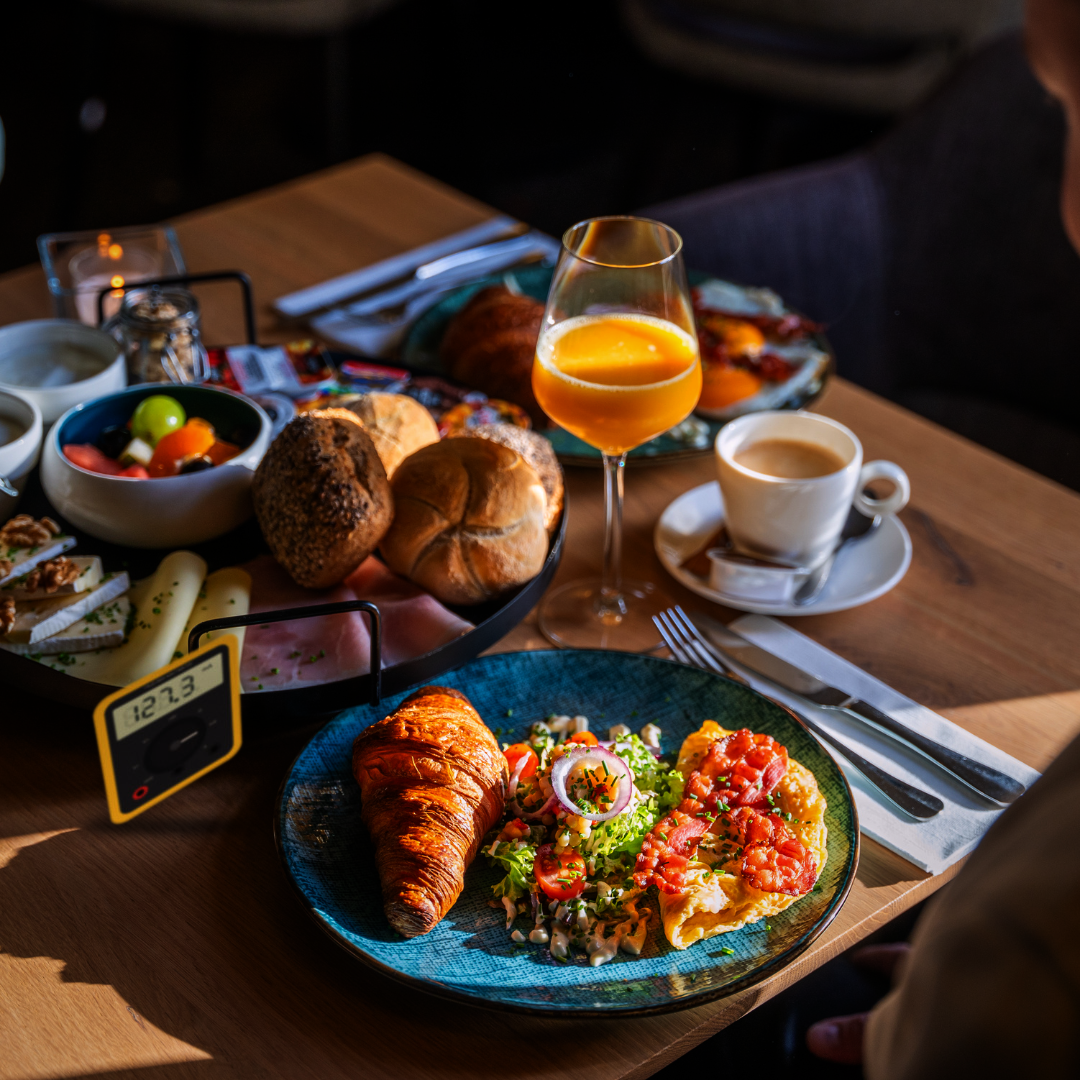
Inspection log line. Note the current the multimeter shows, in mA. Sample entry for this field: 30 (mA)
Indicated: 127.3 (mA)
